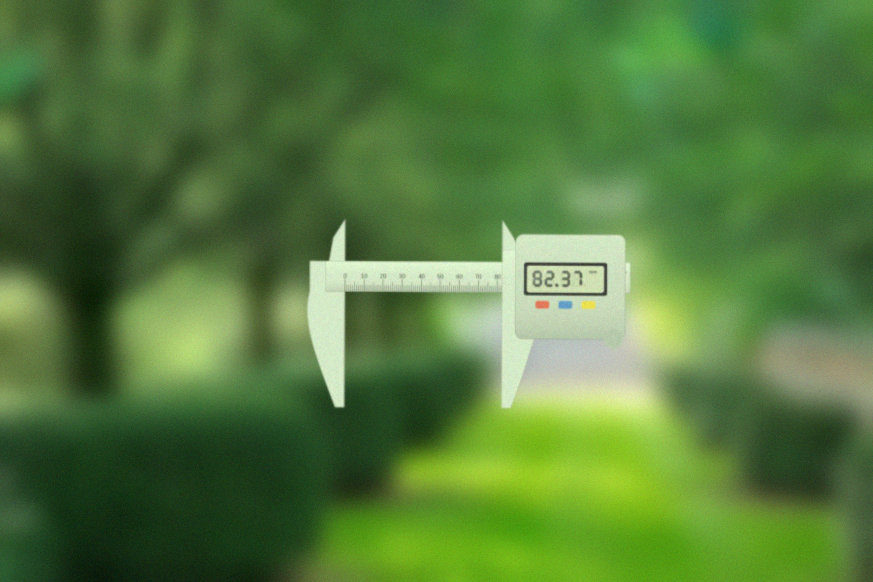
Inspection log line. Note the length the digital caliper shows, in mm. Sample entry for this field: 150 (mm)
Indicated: 82.37 (mm)
